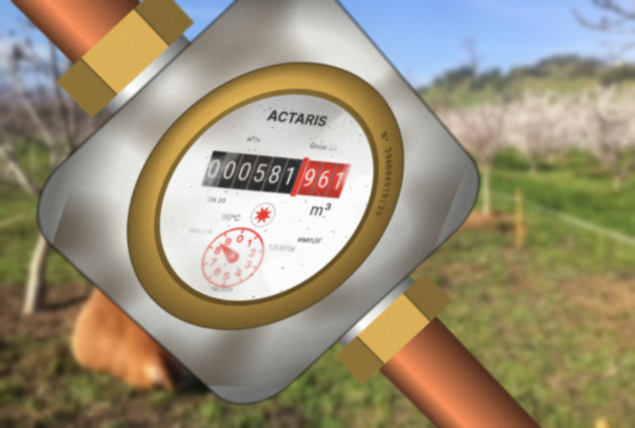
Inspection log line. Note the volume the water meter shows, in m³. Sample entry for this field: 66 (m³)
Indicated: 581.9618 (m³)
